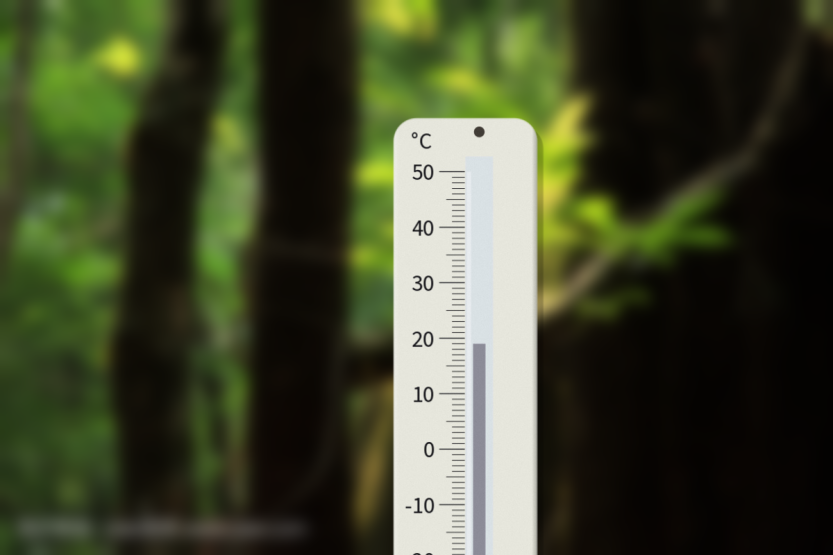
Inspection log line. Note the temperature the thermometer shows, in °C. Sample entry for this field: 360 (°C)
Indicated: 19 (°C)
